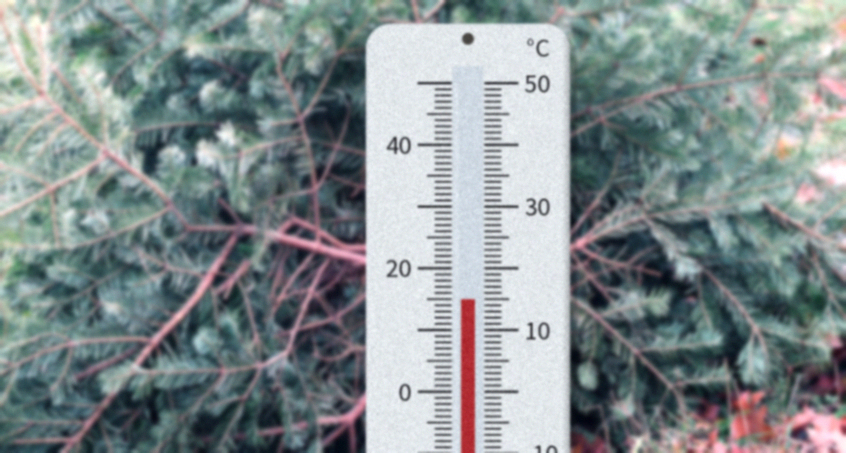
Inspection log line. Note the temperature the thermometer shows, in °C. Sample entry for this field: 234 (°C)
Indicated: 15 (°C)
